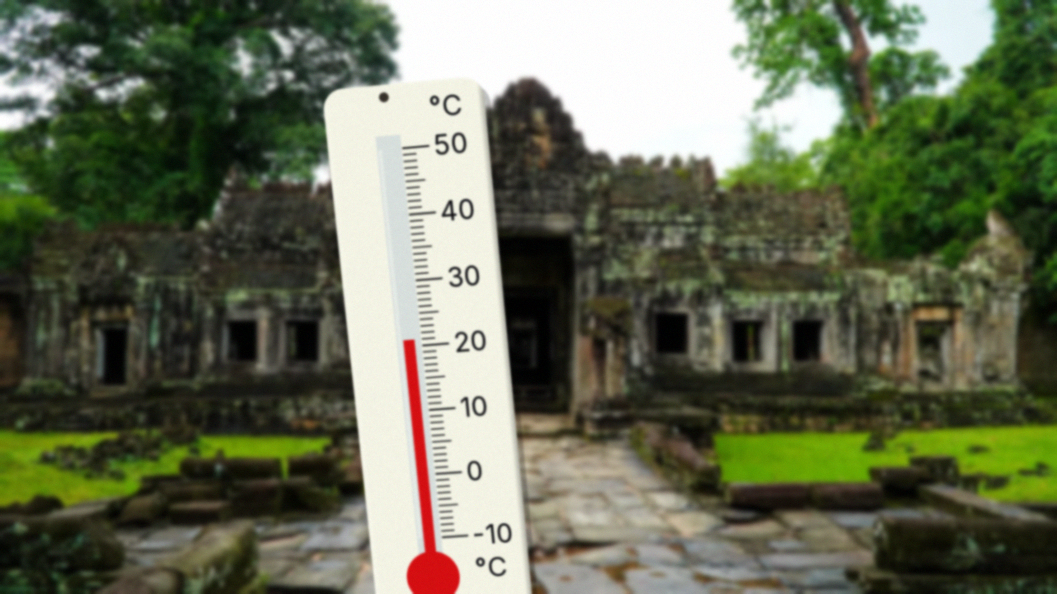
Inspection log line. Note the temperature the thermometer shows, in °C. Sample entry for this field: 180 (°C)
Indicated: 21 (°C)
